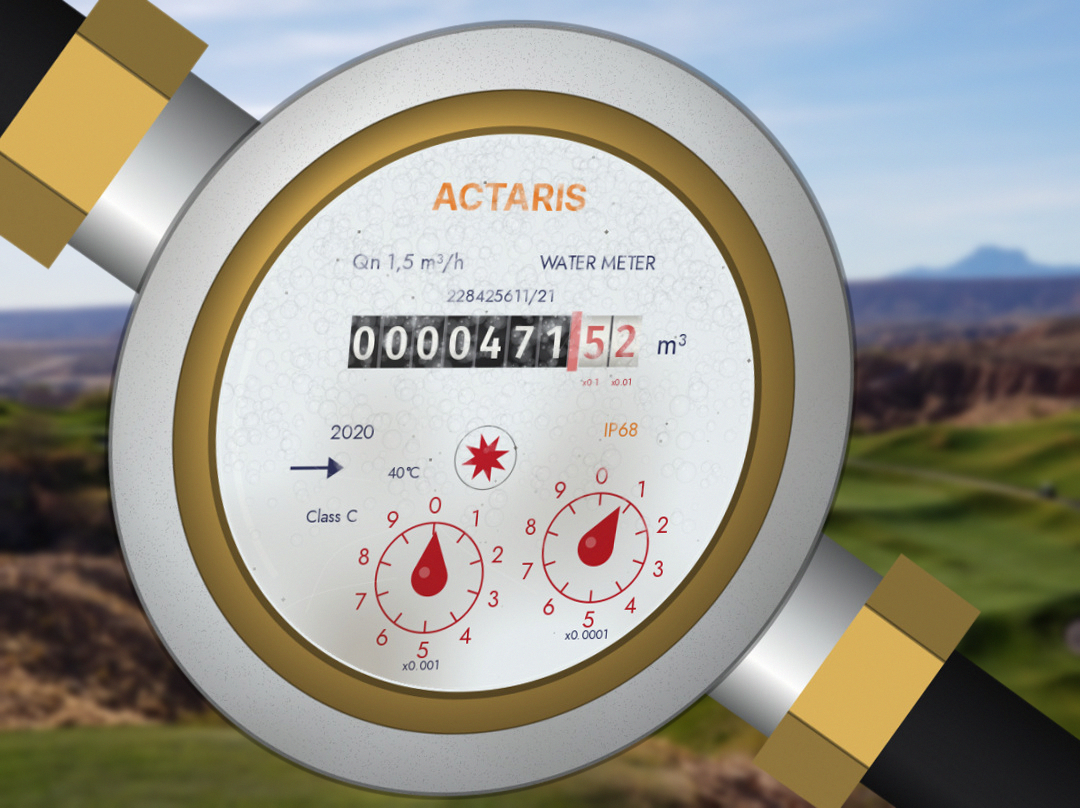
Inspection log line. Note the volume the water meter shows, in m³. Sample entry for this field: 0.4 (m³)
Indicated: 471.5200 (m³)
